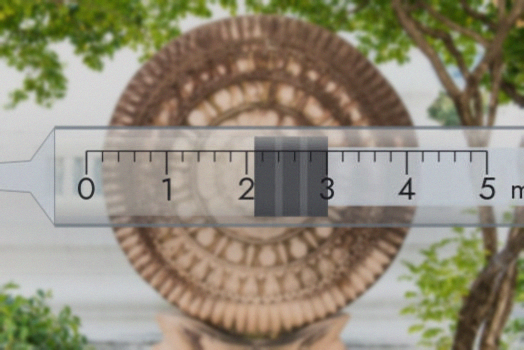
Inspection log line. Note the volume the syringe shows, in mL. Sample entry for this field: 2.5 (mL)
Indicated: 2.1 (mL)
